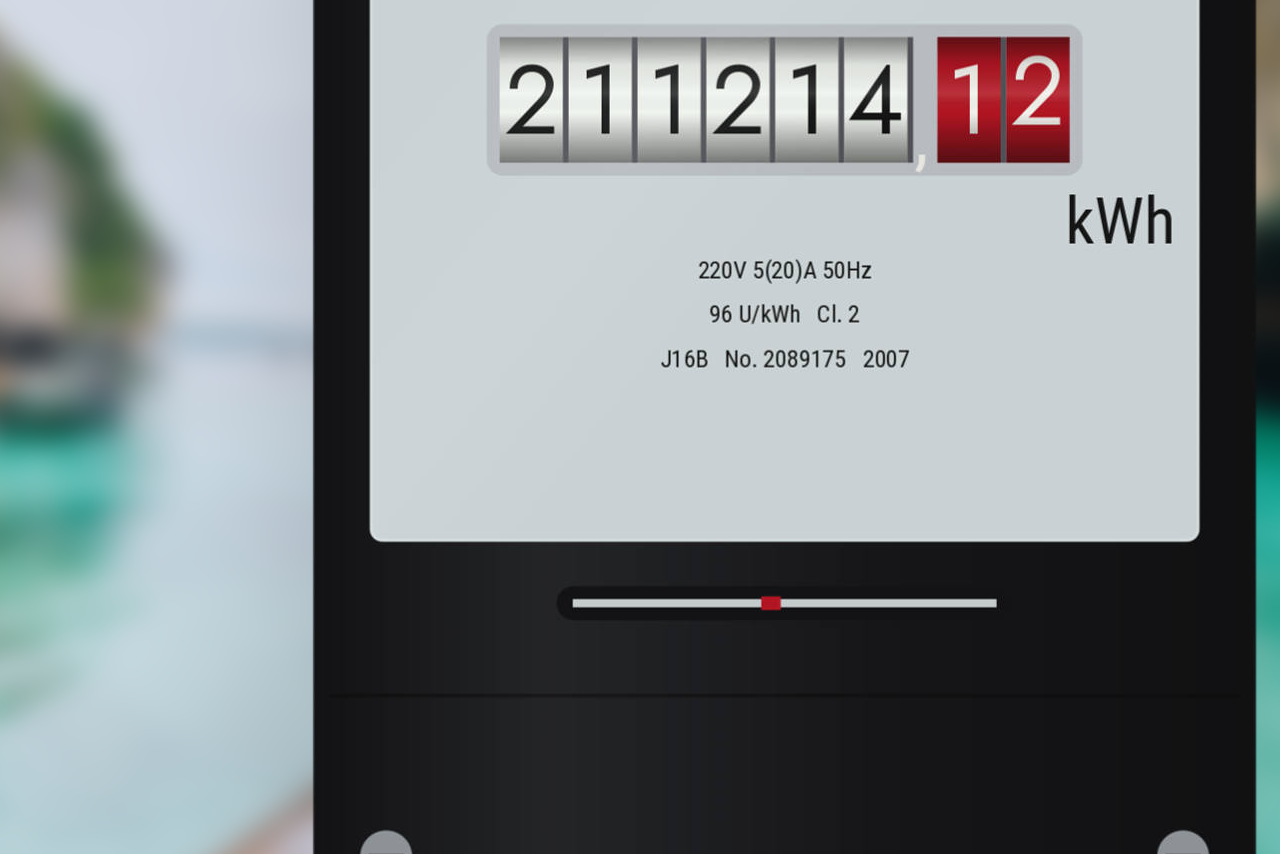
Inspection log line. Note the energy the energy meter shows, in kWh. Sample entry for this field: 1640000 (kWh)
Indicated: 211214.12 (kWh)
